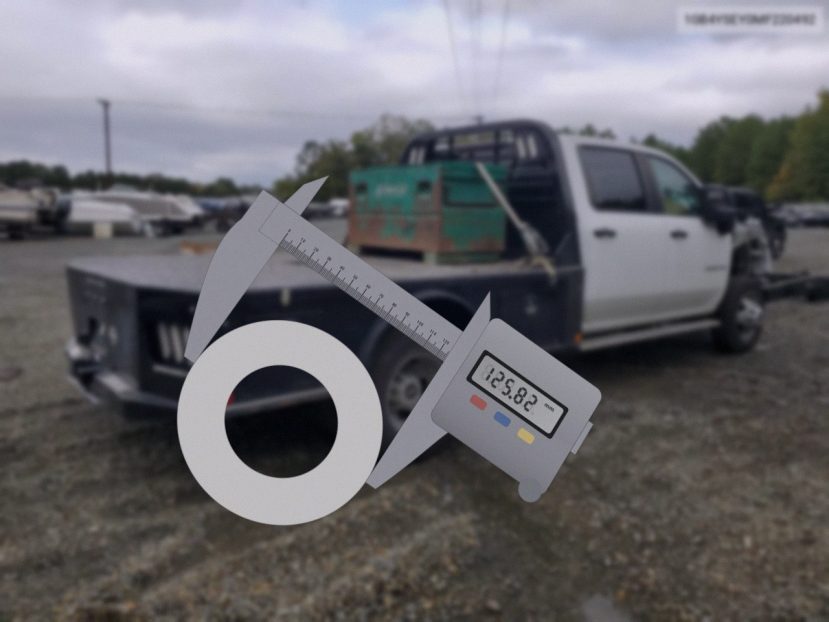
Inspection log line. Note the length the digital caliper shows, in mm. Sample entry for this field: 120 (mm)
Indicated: 125.82 (mm)
